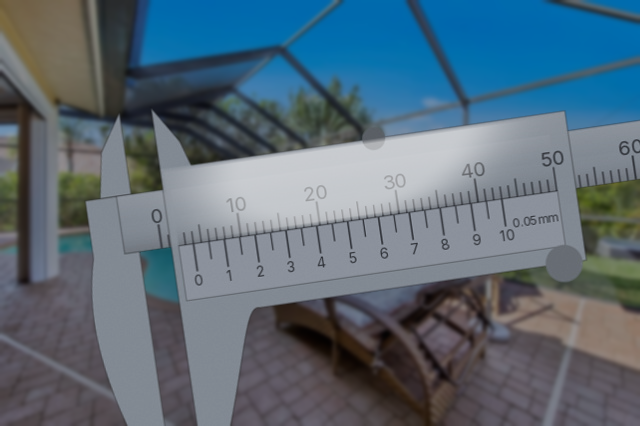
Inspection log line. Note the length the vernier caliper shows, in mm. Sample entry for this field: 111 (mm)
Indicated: 4.0 (mm)
